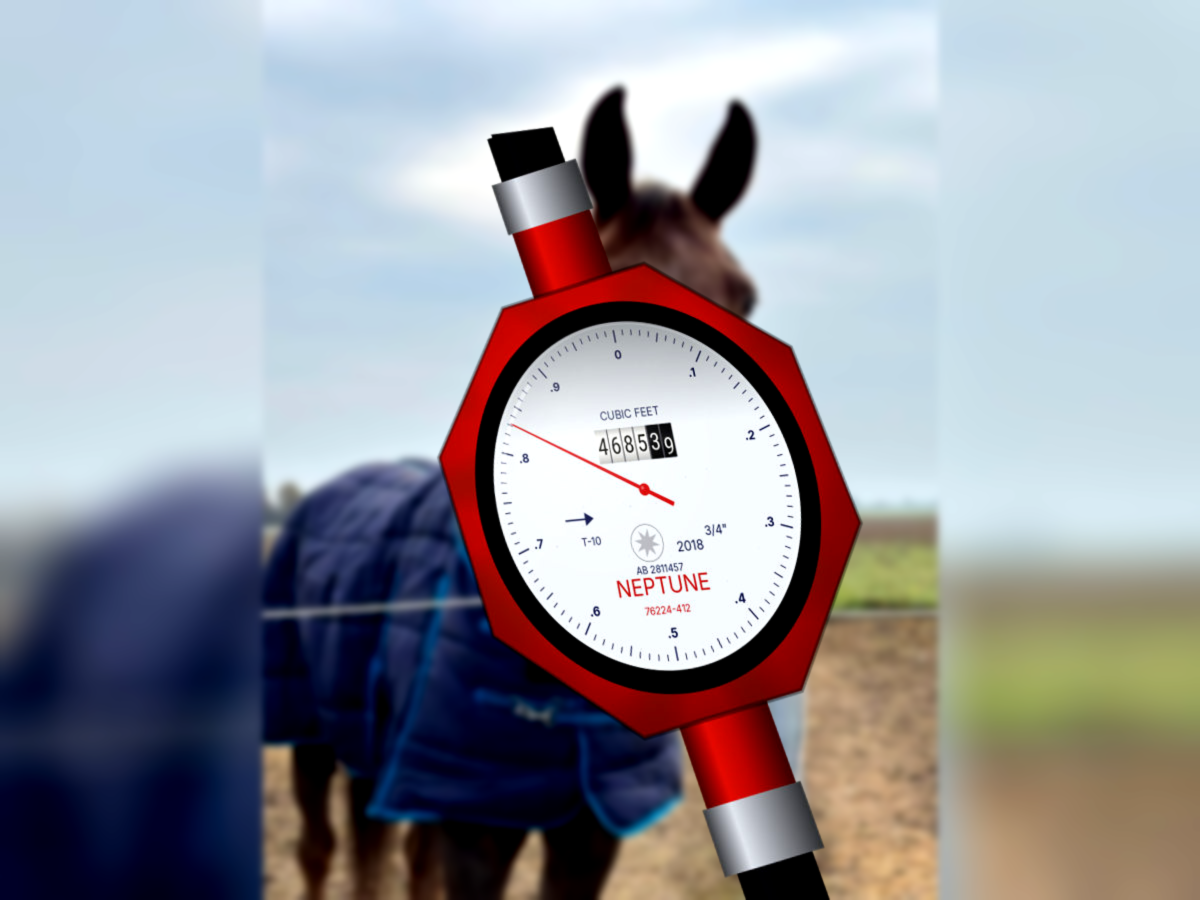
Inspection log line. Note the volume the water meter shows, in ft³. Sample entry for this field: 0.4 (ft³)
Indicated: 468538.83 (ft³)
